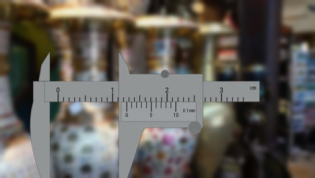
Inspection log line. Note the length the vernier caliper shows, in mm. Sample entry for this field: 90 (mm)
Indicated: 12.6 (mm)
